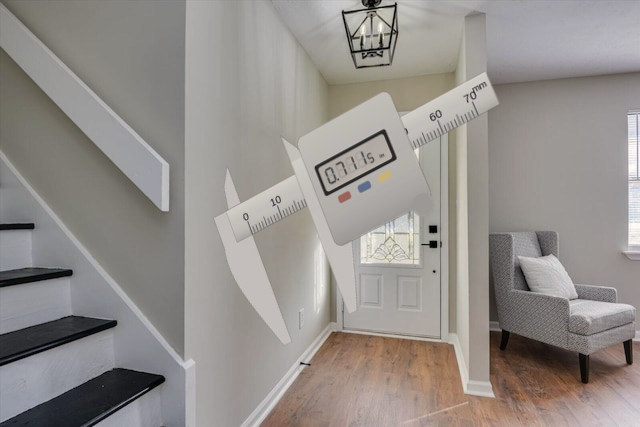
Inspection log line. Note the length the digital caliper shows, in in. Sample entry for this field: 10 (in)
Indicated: 0.7115 (in)
